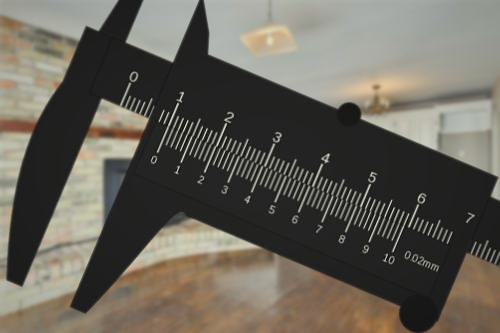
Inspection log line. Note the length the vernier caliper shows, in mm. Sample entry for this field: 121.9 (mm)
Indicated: 10.0 (mm)
